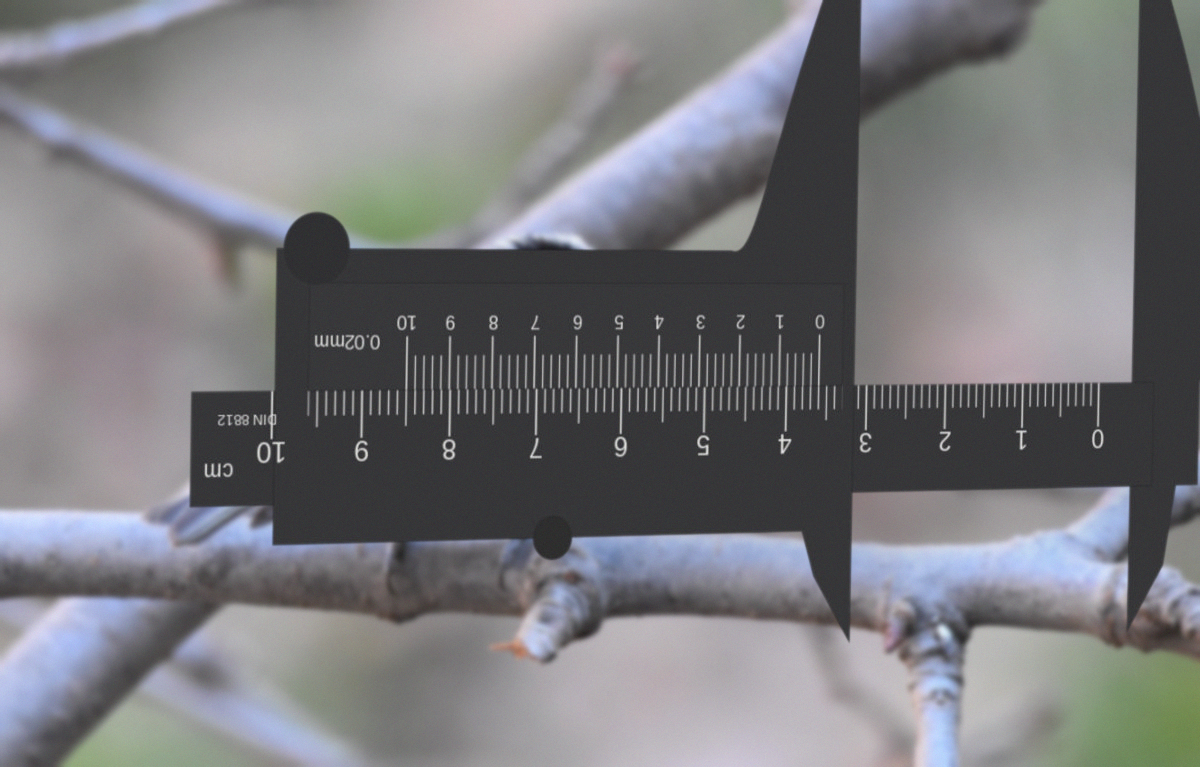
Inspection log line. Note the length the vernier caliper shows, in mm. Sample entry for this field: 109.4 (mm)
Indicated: 36.0 (mm)
